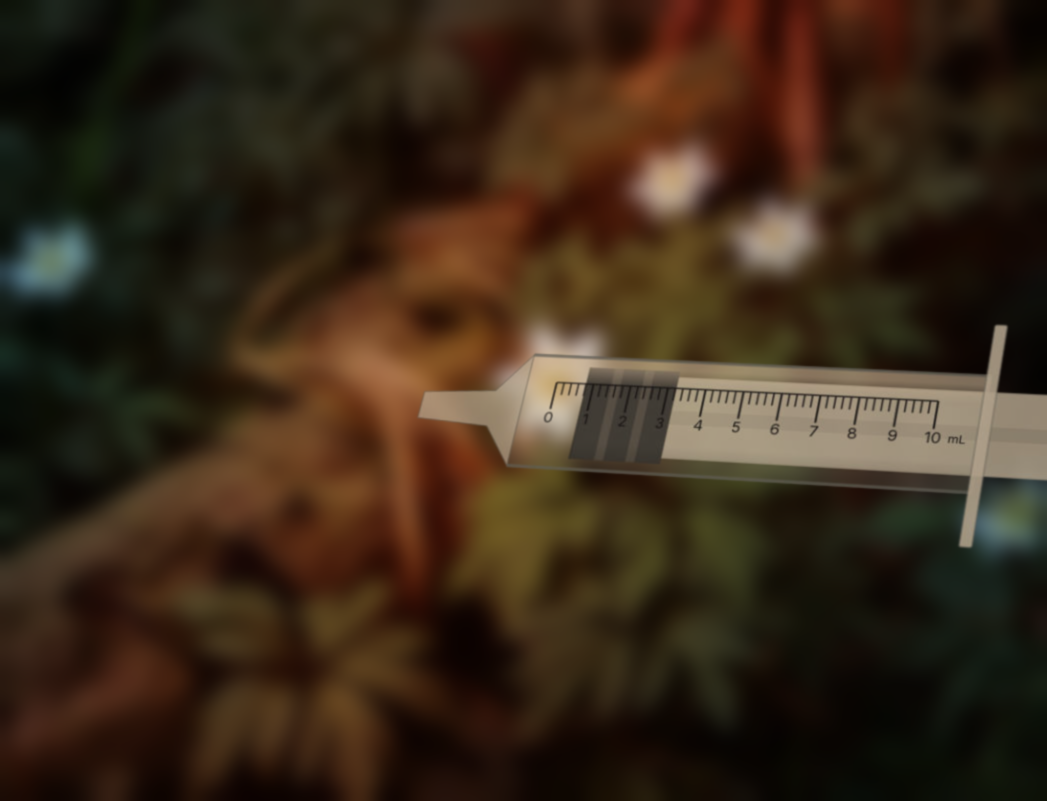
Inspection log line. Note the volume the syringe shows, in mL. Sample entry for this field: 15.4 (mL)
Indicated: 0.8 (mL)
